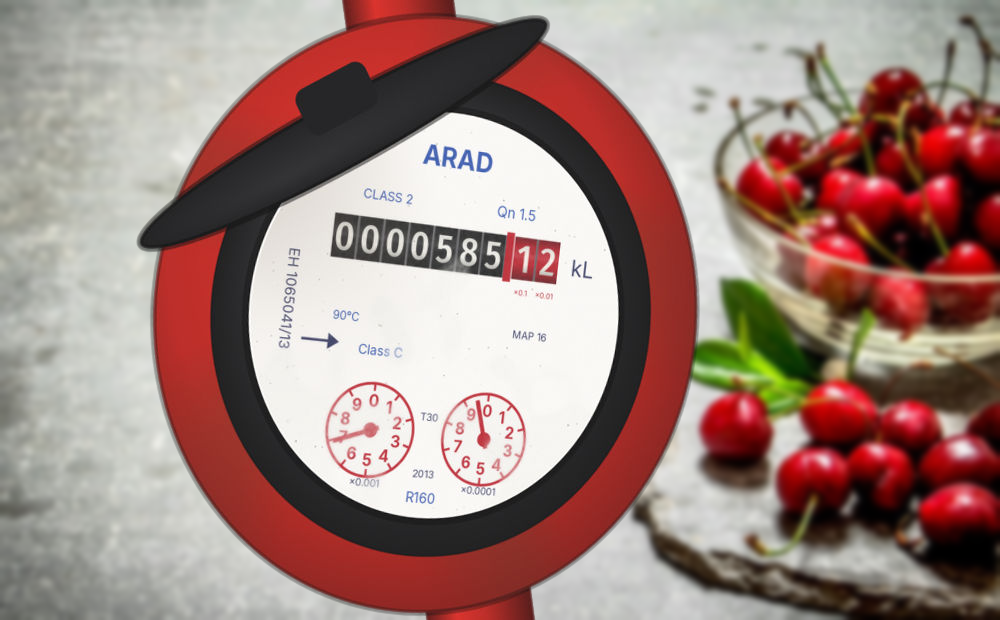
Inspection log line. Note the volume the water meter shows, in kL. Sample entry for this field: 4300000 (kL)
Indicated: 585.1269 (kL)
